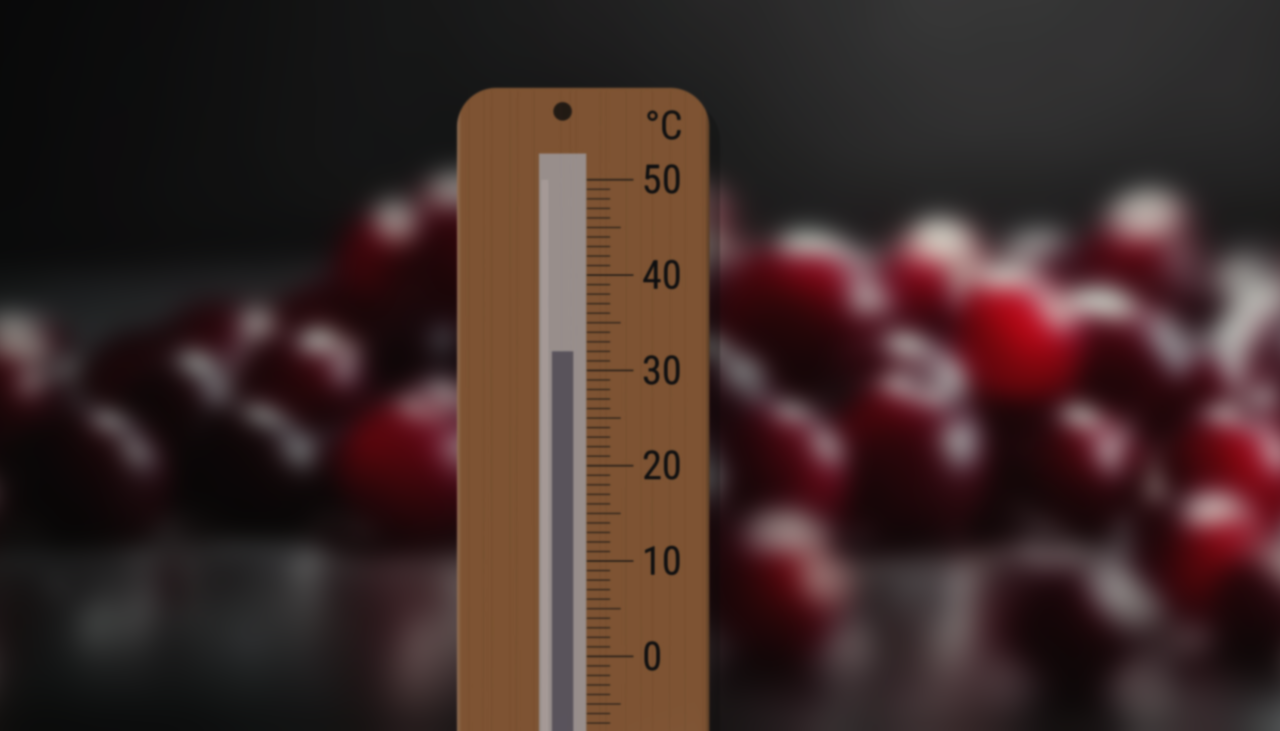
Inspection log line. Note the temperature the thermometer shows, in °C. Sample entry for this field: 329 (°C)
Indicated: 32 (°C)
